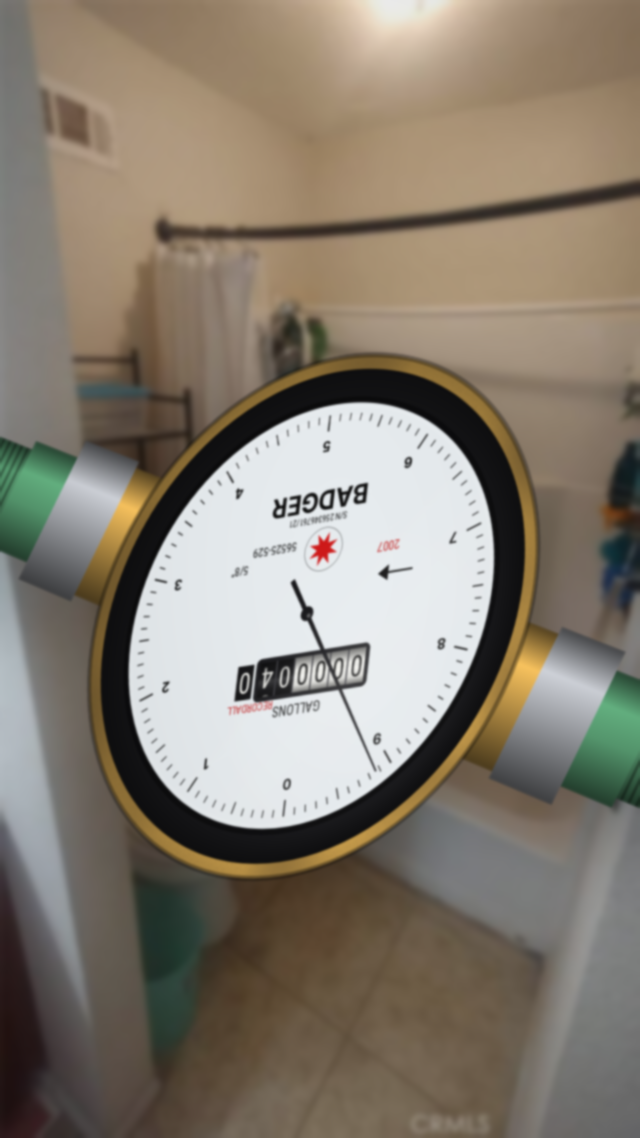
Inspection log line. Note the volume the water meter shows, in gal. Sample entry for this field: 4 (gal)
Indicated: 39.1 (gal)
